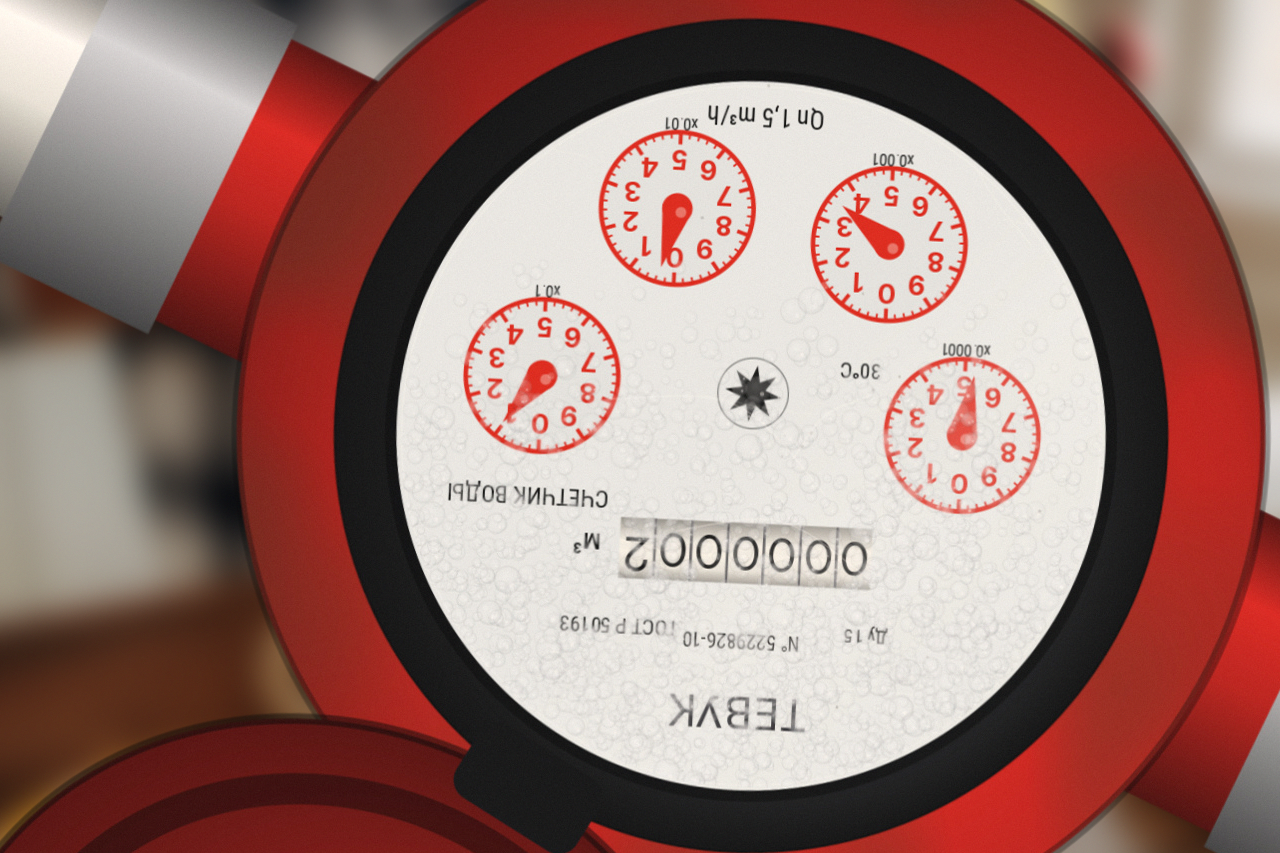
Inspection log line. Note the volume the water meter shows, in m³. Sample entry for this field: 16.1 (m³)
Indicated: 2.1035 (m³)
